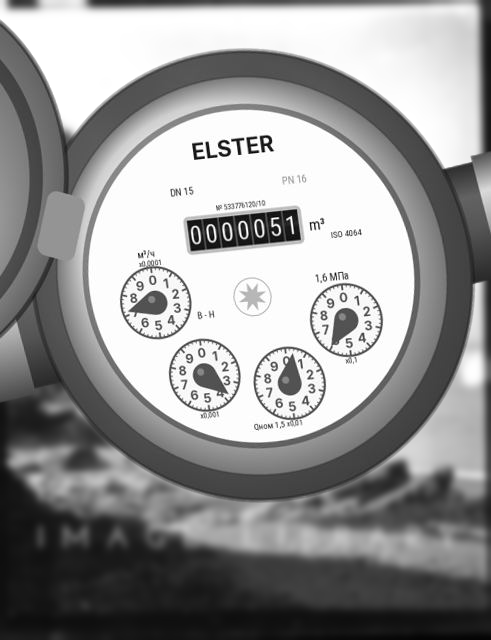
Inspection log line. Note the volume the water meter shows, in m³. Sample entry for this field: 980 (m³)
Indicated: 51.6037 (m³)
